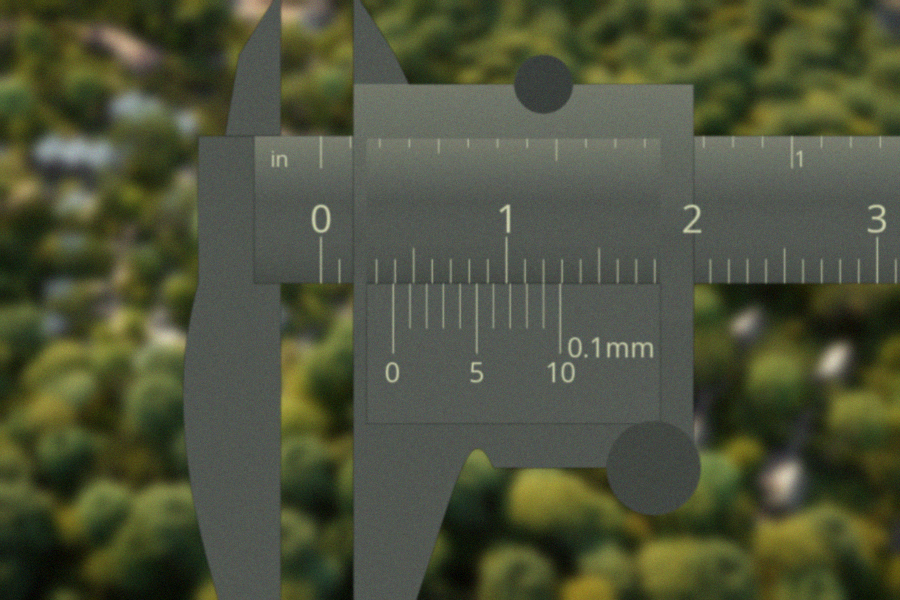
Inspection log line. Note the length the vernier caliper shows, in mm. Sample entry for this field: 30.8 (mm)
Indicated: 3.9 (mm)
